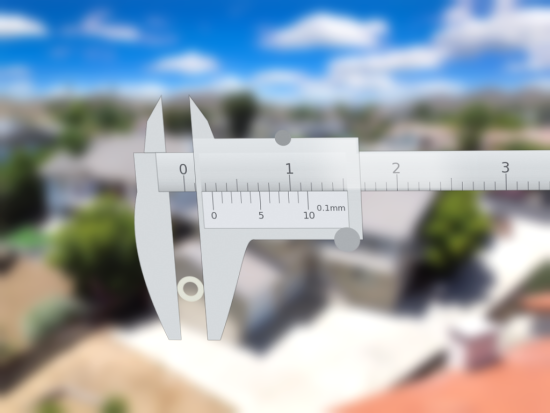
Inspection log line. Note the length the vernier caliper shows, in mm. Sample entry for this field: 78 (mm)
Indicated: 2.6 (mm)
